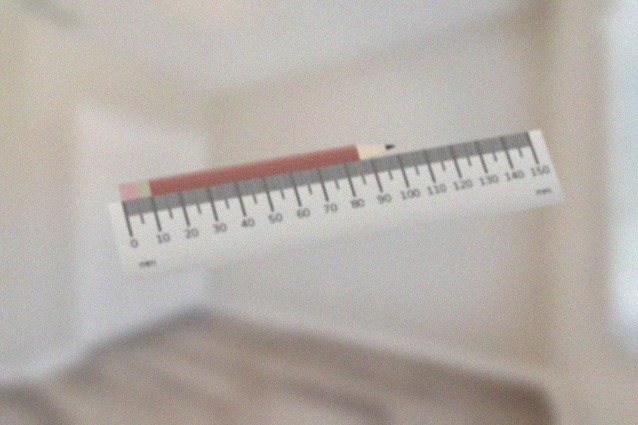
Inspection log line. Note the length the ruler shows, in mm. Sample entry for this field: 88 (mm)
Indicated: 100 (mm)
